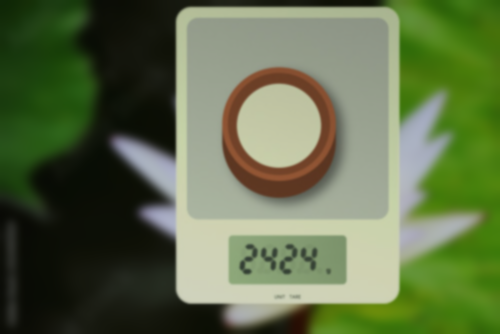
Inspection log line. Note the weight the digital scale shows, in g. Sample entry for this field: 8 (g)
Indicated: 2424 (g)
